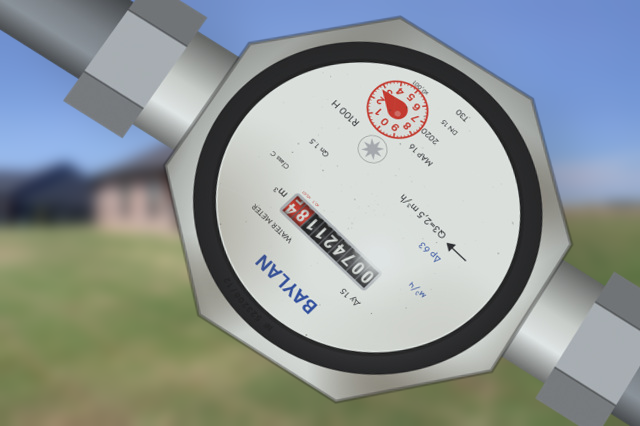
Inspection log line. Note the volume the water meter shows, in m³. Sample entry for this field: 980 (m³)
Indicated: 74211.842 (m³)
